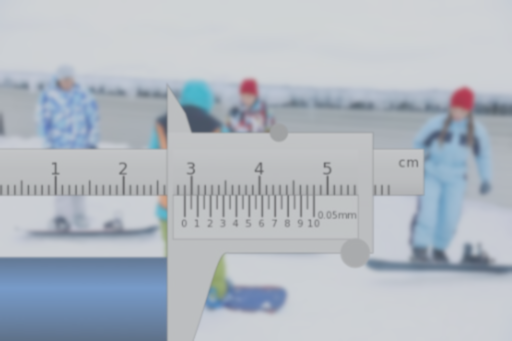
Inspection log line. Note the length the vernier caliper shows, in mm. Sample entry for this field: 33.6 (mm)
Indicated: 29.0 (mm)
